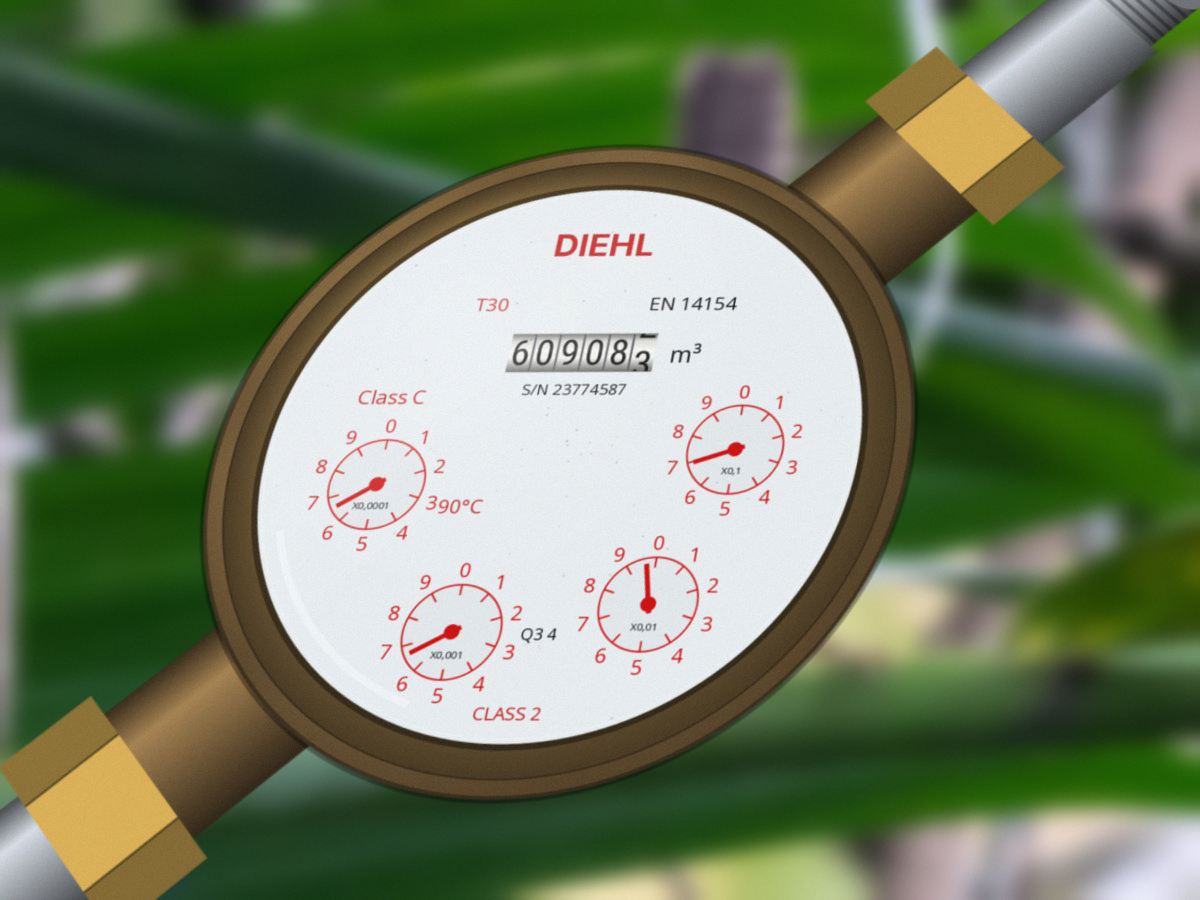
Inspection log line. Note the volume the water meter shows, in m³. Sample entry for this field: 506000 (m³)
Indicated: 609082.6966 (m³)
